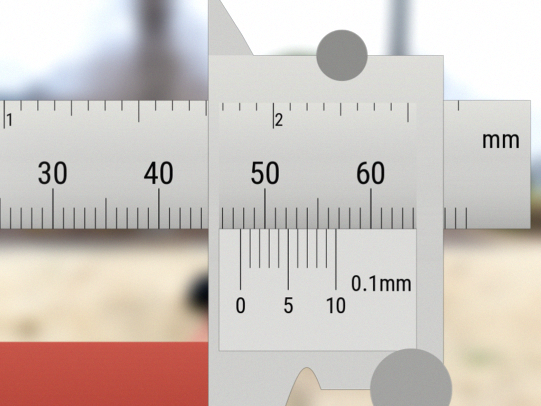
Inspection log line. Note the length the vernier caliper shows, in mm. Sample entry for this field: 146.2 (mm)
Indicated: 47.7 (mm)
